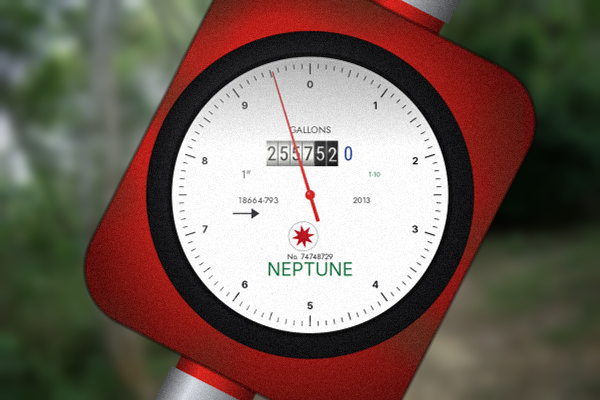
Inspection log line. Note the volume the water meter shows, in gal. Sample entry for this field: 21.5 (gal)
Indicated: 2557519.5 (gal)
